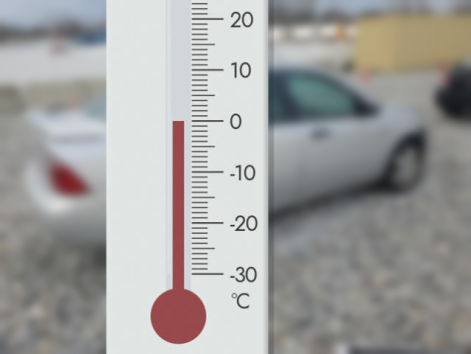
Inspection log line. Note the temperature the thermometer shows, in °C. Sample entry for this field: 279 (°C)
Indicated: 0 (°C)
